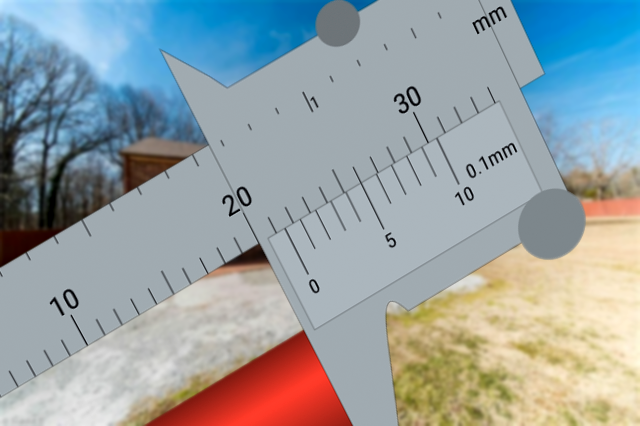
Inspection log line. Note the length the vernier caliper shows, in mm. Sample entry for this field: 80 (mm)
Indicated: 21.5 (mm)
